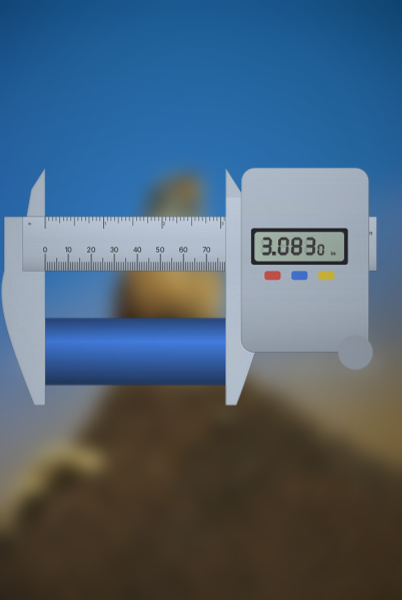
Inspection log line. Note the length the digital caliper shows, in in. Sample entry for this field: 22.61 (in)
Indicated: 3.0830 (in)
